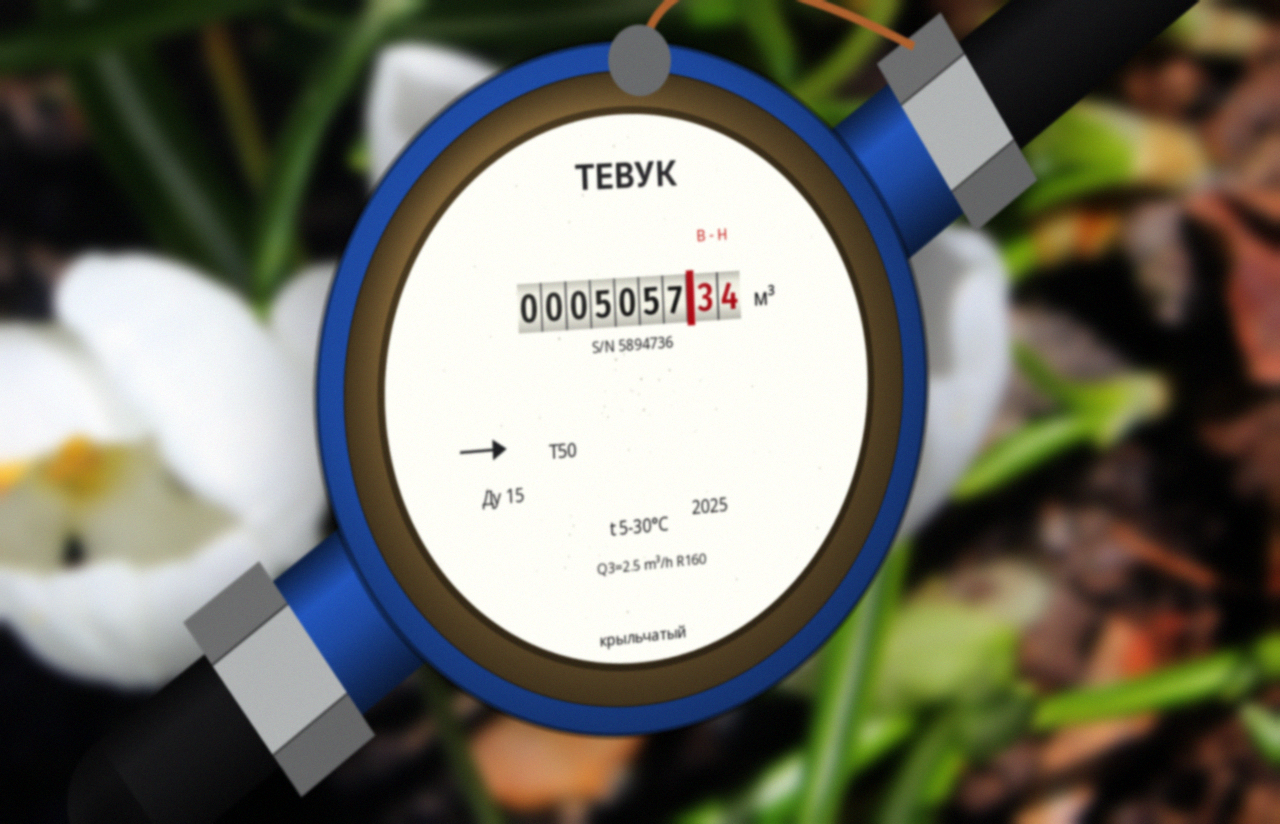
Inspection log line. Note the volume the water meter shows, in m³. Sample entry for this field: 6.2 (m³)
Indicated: 5057.34 (m³)
